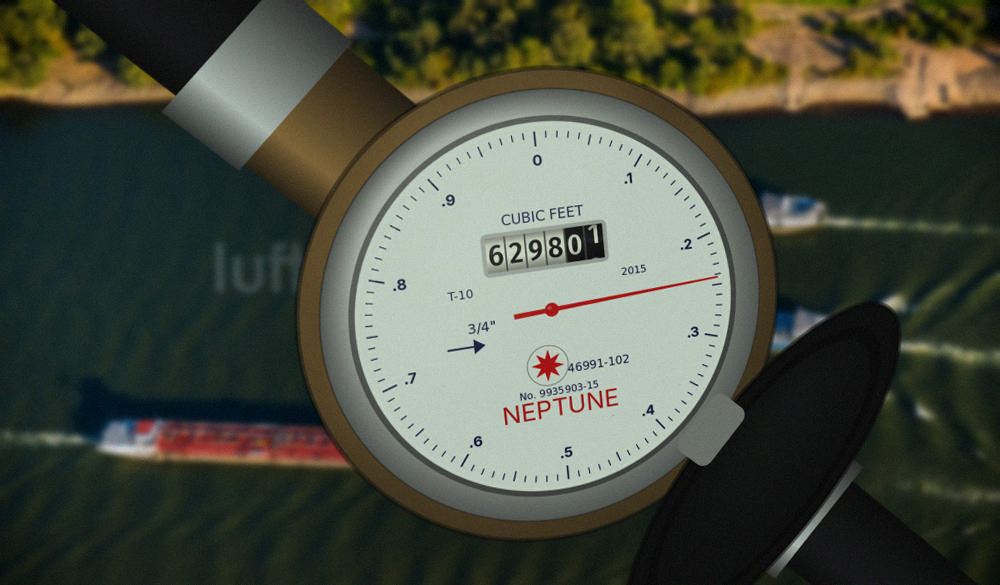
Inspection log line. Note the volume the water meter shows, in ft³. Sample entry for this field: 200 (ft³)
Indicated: 629801.24 (ft³)
